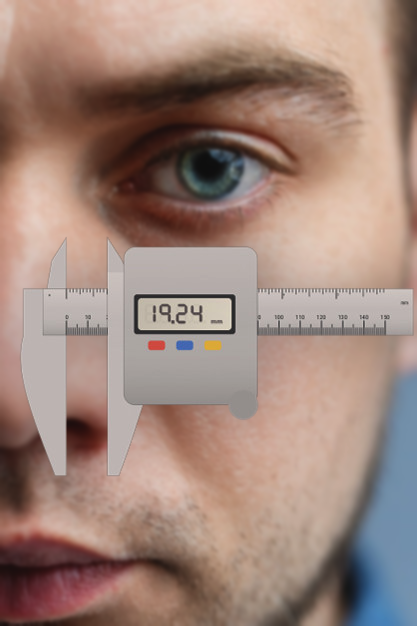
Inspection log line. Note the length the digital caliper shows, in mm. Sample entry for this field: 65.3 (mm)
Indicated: 19.24 (mm)
